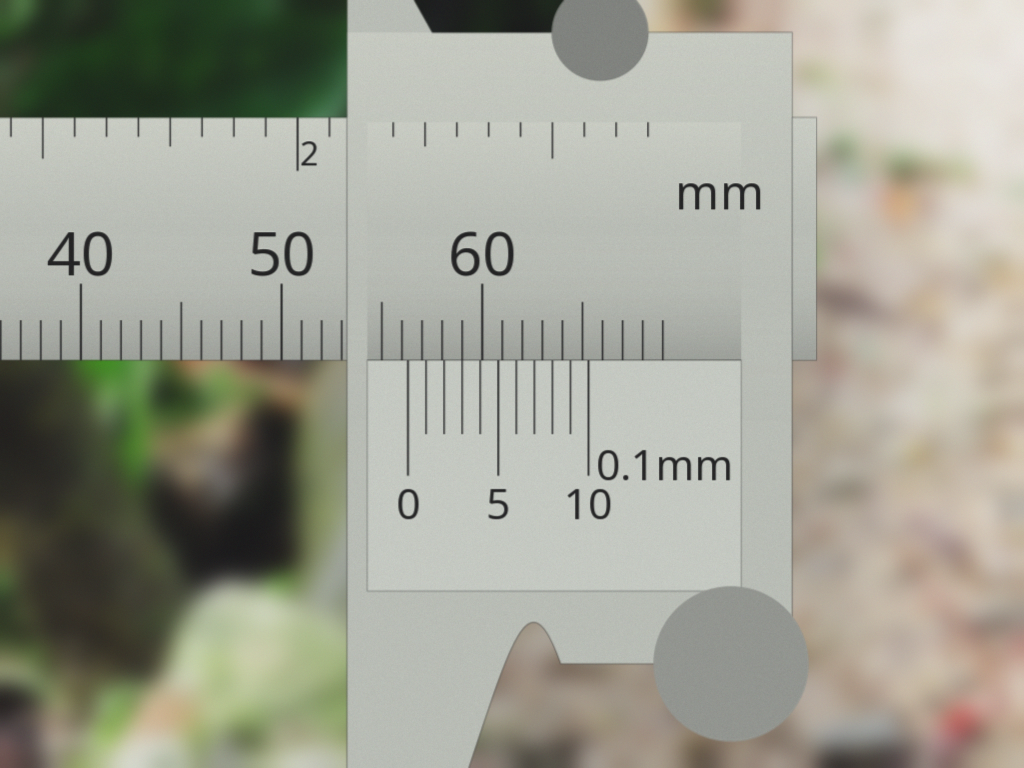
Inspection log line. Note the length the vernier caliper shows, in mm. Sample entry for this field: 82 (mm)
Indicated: 56.3 (mm)
